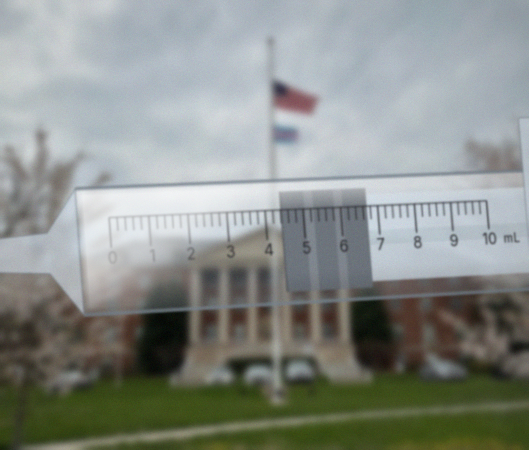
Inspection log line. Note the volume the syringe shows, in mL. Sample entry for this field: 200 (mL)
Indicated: 4.4 (mL)
